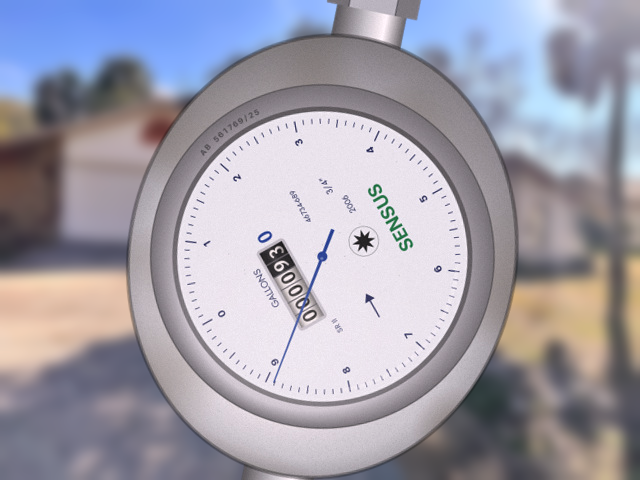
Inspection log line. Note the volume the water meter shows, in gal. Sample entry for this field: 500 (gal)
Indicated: 928.9 (gal)
